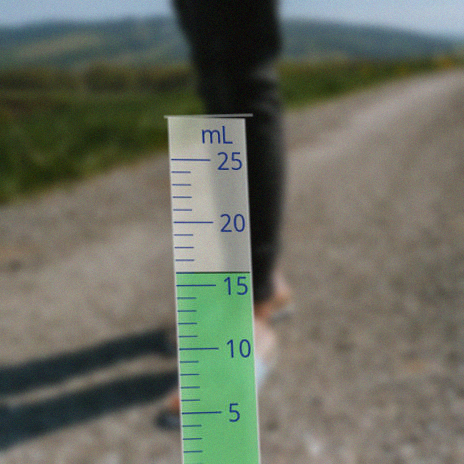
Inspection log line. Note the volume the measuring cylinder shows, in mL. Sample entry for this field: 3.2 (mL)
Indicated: 16 (mL)
